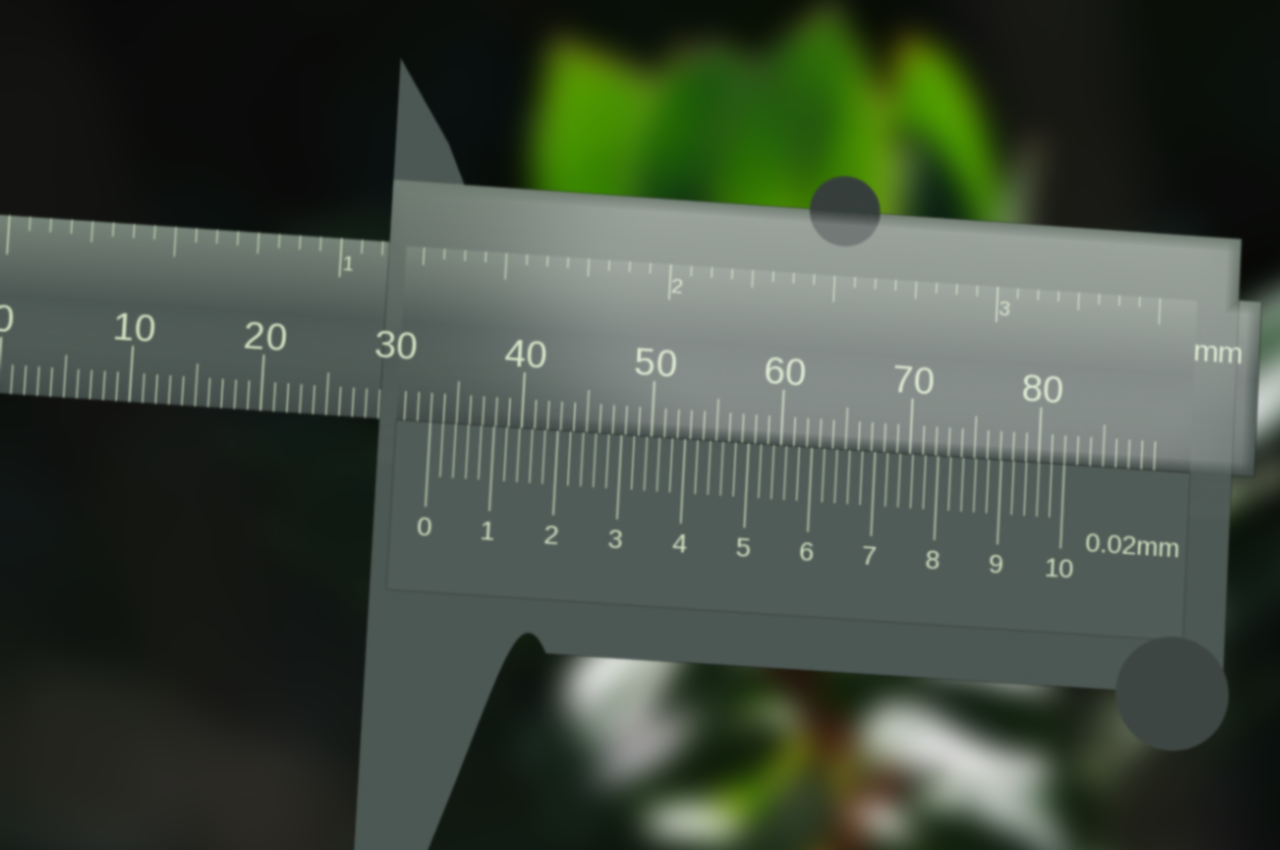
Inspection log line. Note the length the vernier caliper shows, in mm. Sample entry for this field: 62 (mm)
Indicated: 33.0 (mm)
